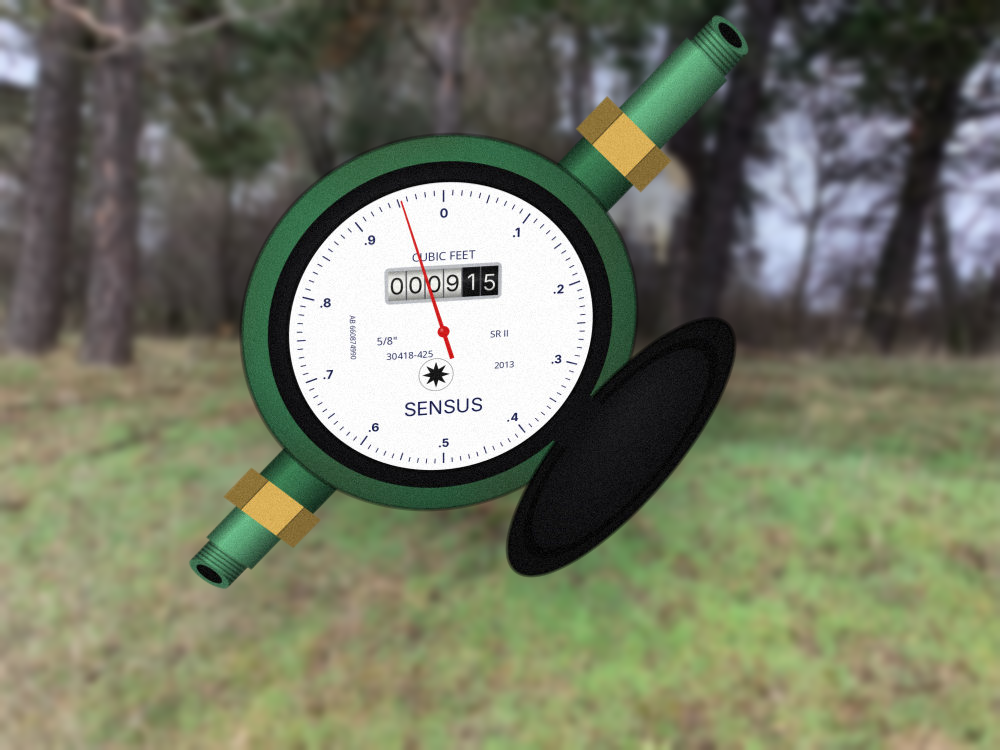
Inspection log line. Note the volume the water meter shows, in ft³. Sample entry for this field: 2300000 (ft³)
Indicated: 914.95 (ft³)
